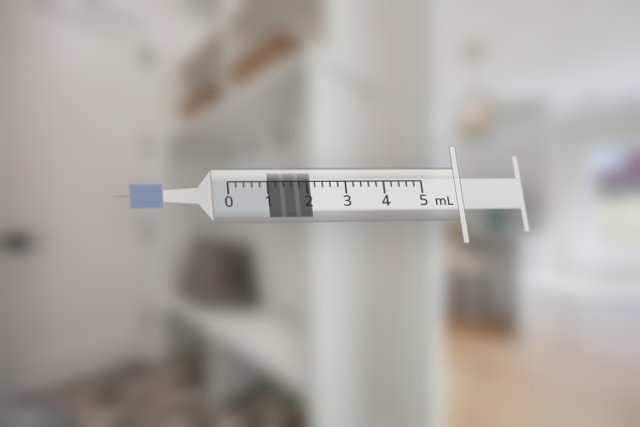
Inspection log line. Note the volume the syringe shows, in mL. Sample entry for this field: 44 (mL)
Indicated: 1 (mL)
